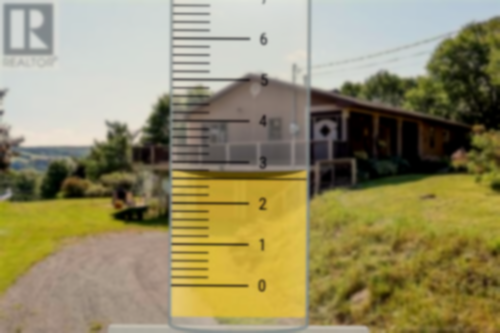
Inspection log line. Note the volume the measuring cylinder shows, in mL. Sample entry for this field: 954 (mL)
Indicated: 2.6 (mL)
